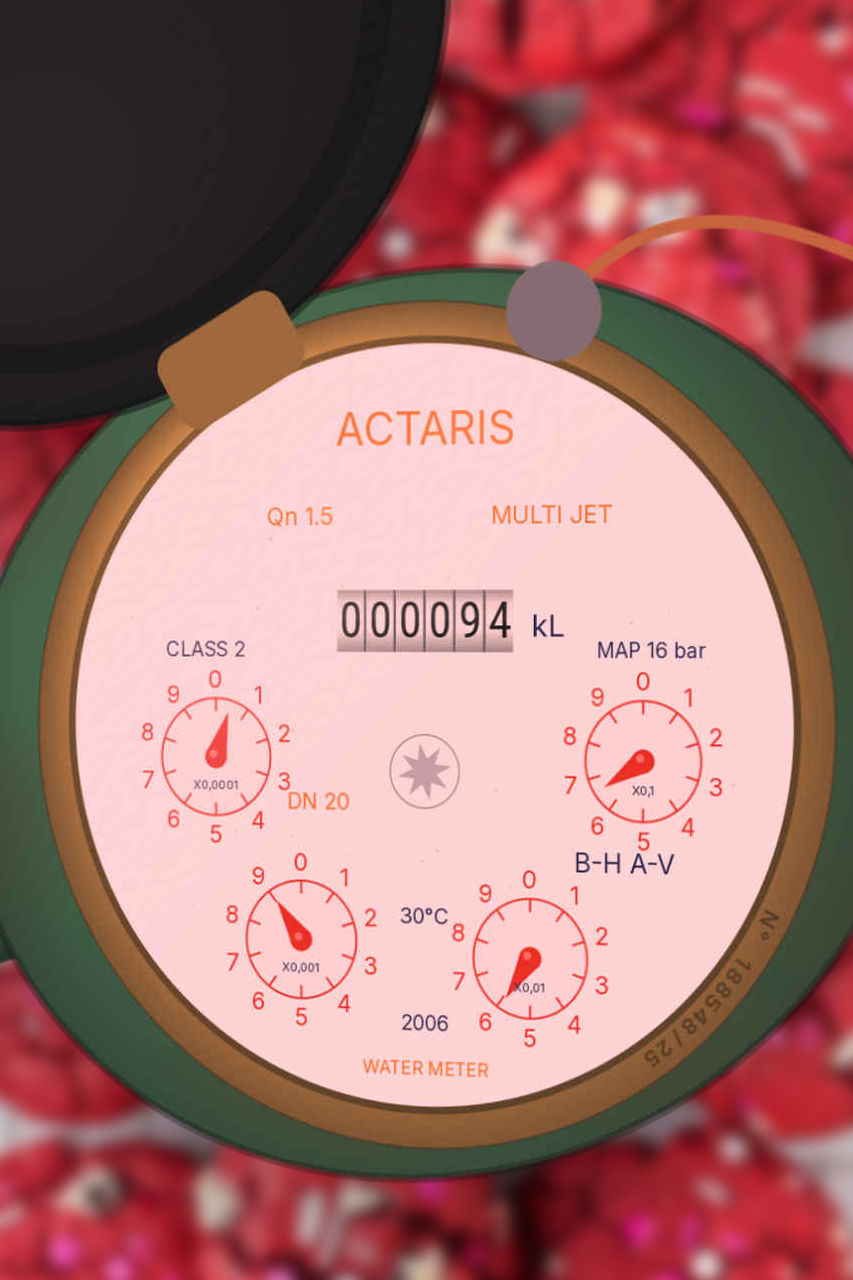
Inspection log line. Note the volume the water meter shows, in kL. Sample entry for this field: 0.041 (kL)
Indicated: 94.6590 (kL)
